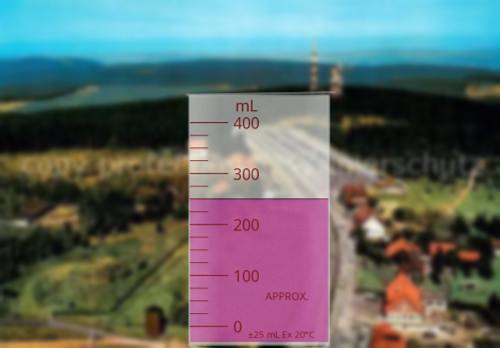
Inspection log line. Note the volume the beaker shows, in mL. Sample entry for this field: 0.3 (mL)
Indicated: 250 (mL)
